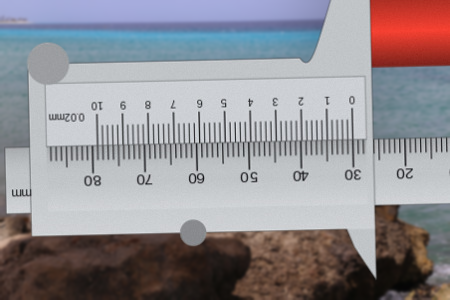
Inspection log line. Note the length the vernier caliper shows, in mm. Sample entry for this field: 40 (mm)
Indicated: 30.0 (mm)
